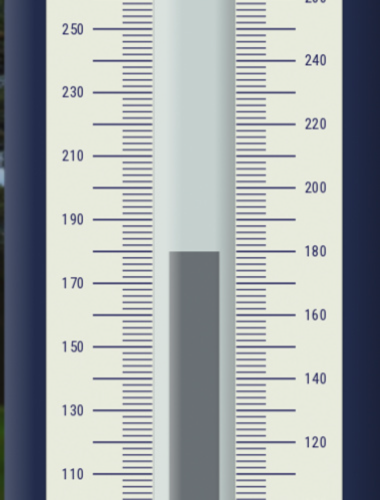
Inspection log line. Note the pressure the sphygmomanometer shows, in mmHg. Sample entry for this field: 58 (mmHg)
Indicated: 180 (mmHg)
